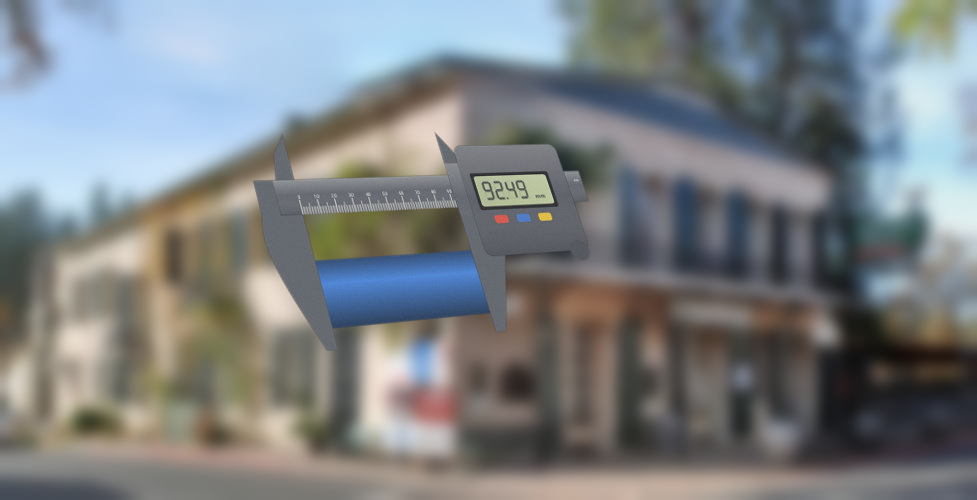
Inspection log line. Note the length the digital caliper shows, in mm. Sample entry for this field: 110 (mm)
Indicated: 92.49 (mm)
